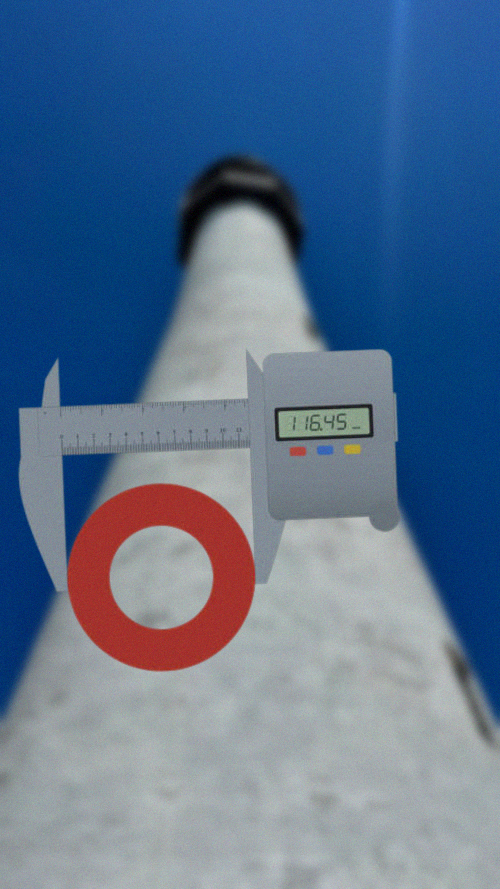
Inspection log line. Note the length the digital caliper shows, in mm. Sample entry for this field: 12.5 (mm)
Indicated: 116.45 (mm)
